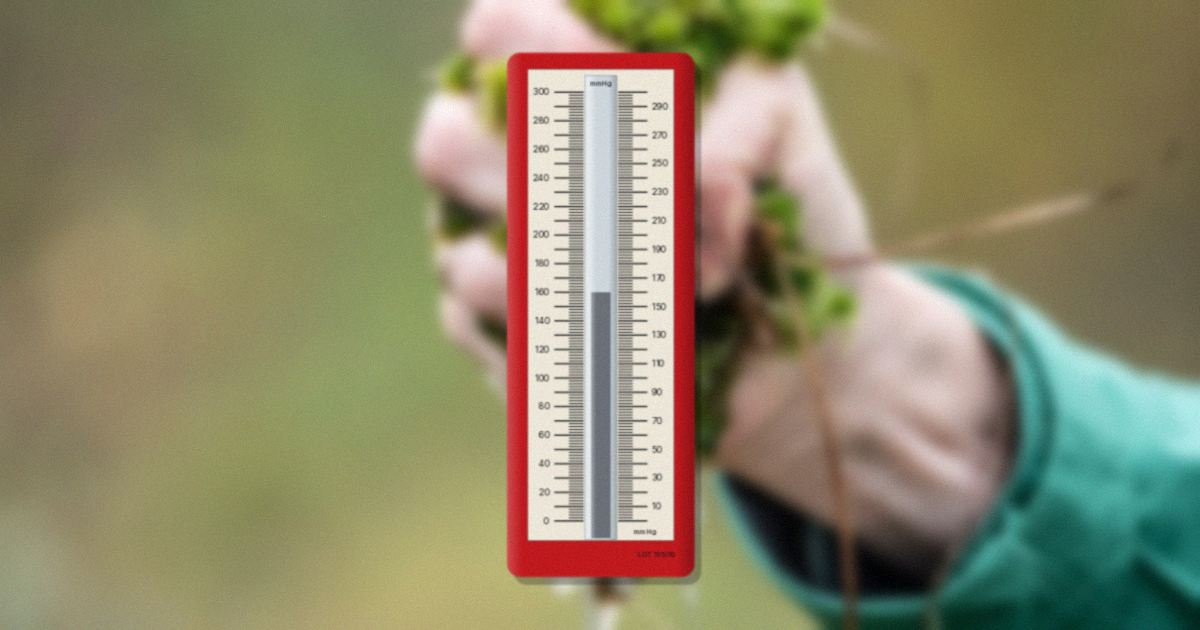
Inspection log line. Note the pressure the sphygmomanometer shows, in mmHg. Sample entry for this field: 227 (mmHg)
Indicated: 160 (mmHg)
